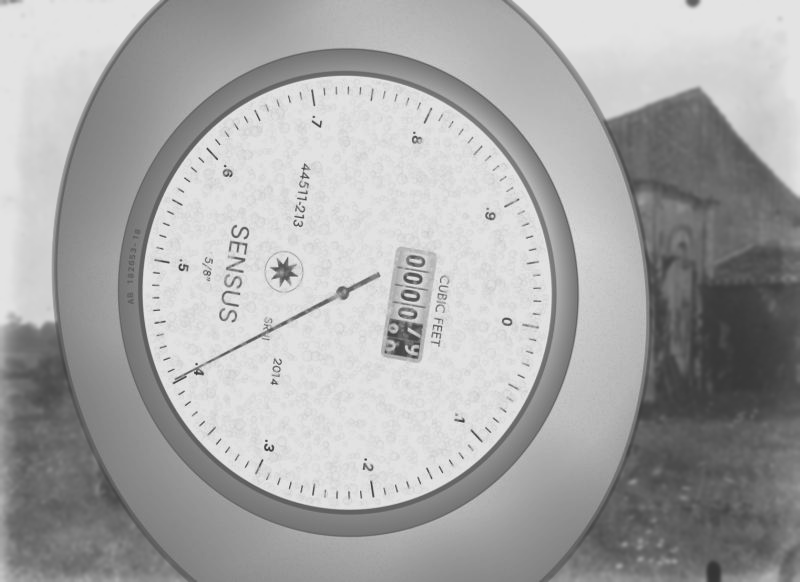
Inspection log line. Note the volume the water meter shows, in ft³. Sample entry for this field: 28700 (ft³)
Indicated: 79.40 (ft³)
